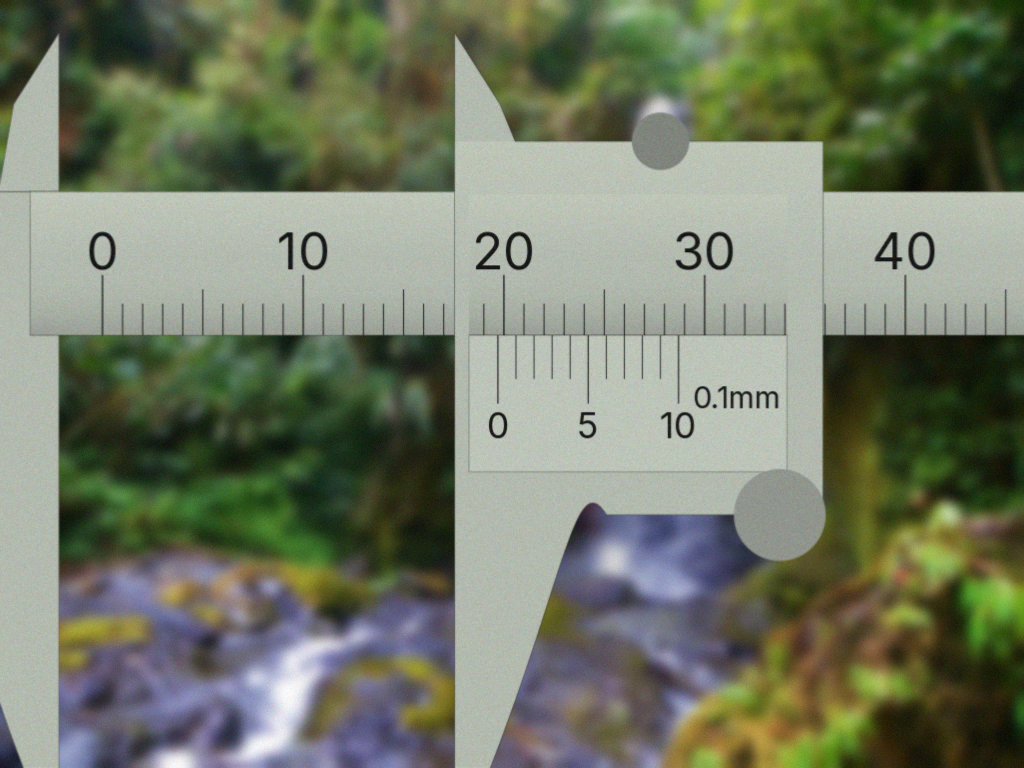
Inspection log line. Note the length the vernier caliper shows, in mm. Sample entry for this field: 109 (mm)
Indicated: 19.7 (mm)
